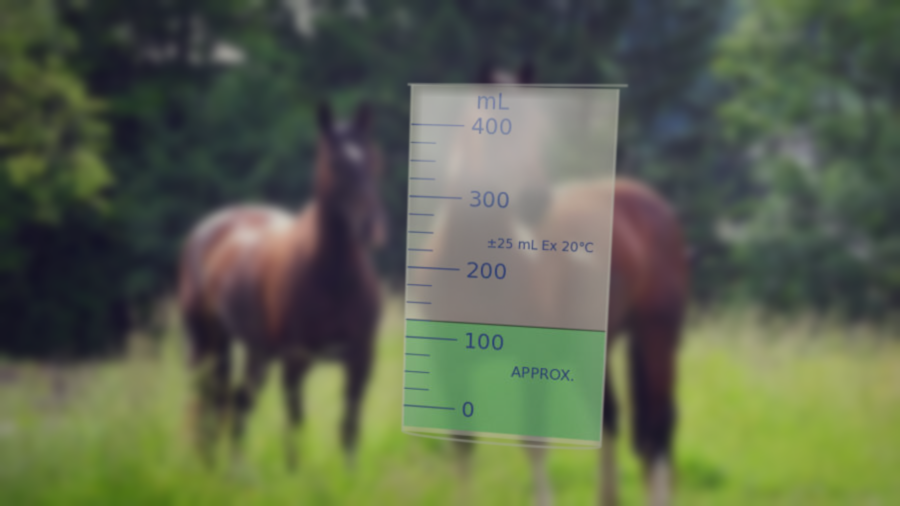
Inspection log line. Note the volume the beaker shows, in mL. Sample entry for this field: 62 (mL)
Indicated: 125 (mL)
